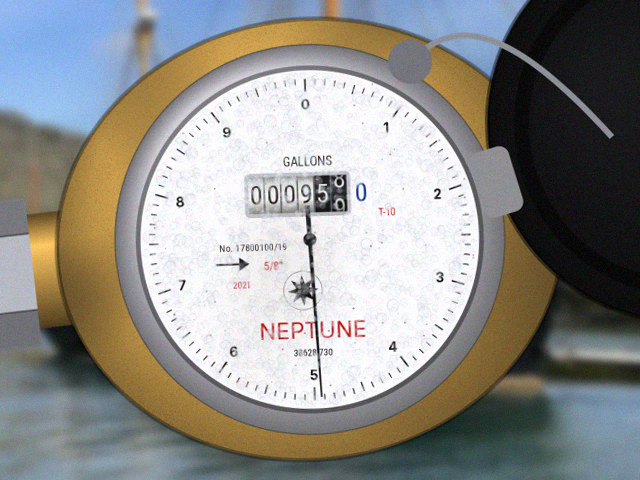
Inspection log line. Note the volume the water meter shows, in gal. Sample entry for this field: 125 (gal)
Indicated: 9584.9 (gal)
